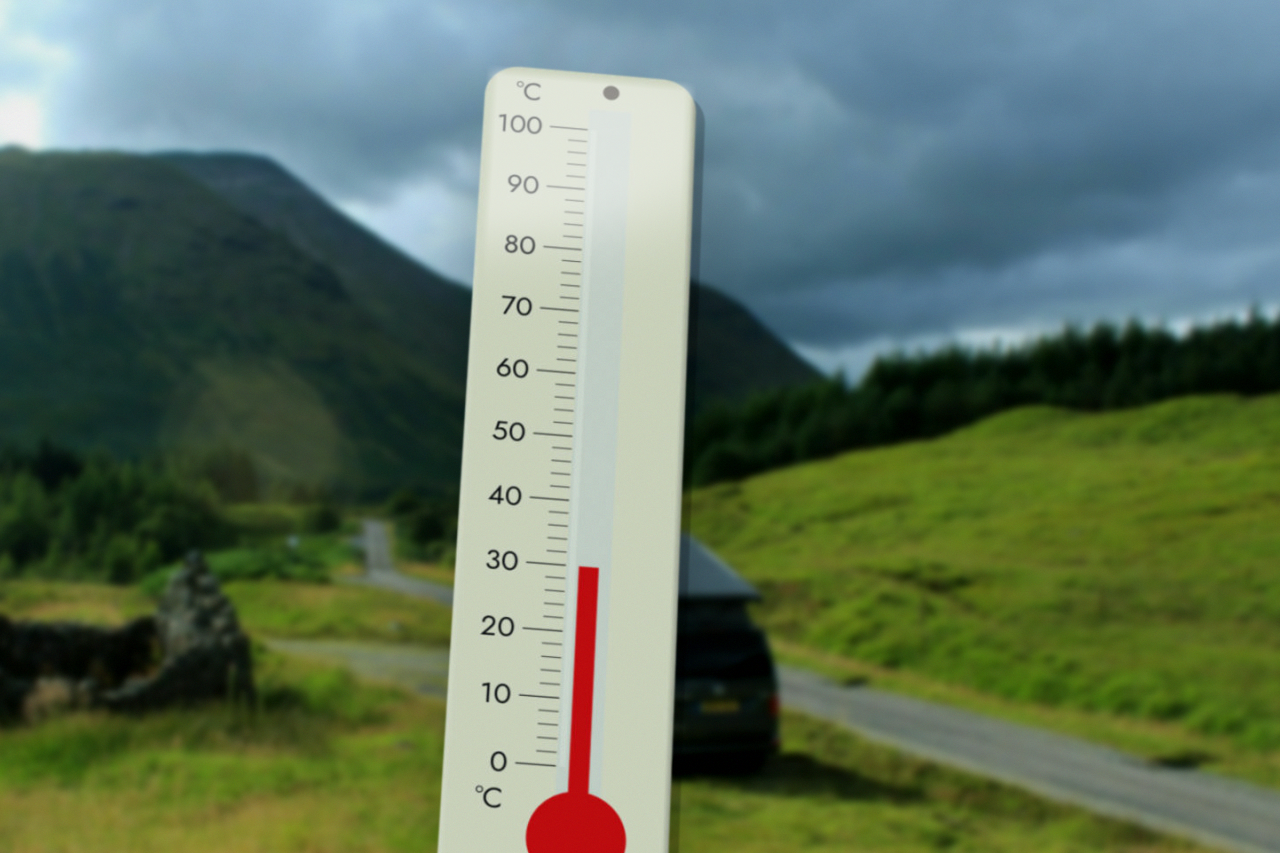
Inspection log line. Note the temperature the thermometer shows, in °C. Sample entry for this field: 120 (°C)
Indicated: 30 (°C)
